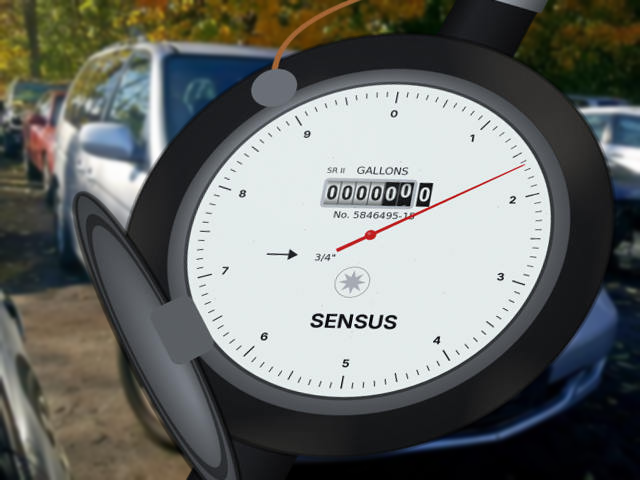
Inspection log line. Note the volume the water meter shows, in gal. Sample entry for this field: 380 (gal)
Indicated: 1.6 (gal)
